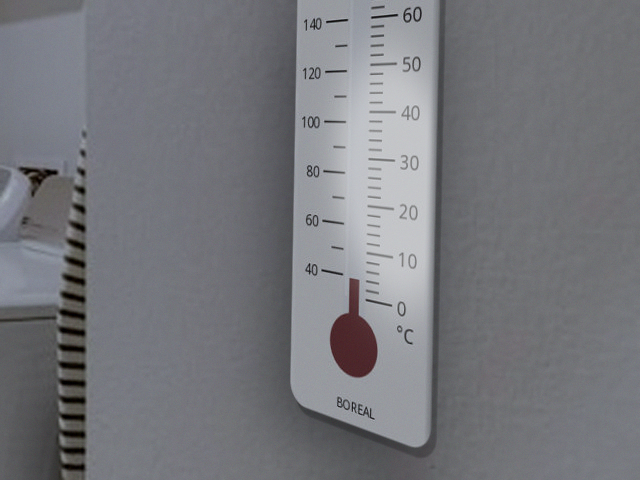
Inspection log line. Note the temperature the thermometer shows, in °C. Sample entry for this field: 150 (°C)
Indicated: 4 (°C)
